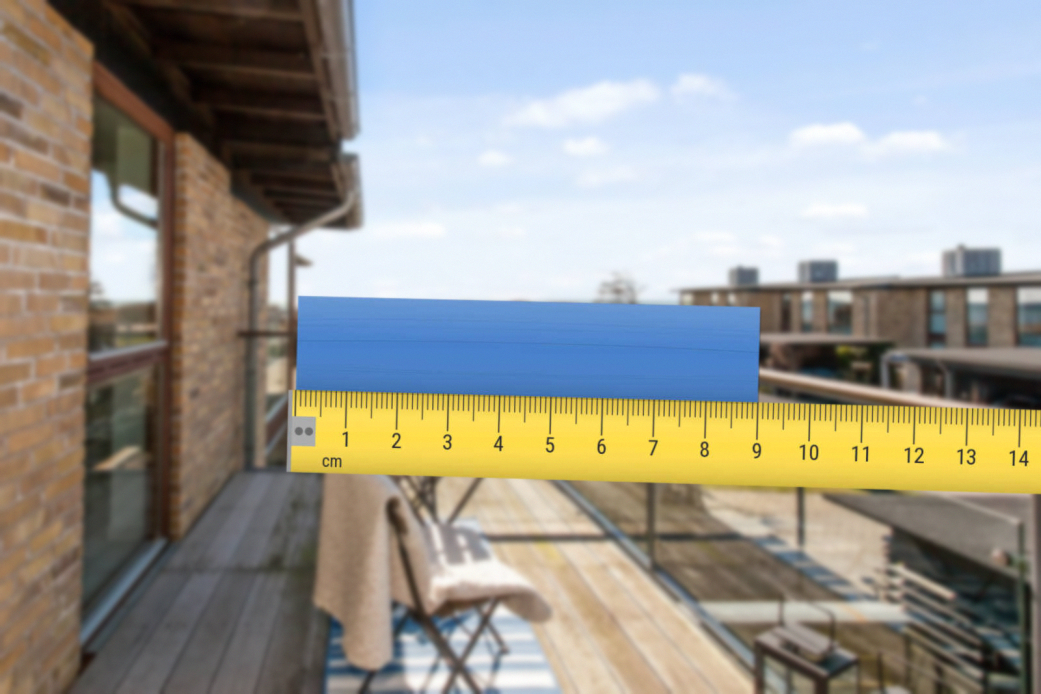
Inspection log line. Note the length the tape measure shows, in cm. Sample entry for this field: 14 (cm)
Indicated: 9 (cm)
